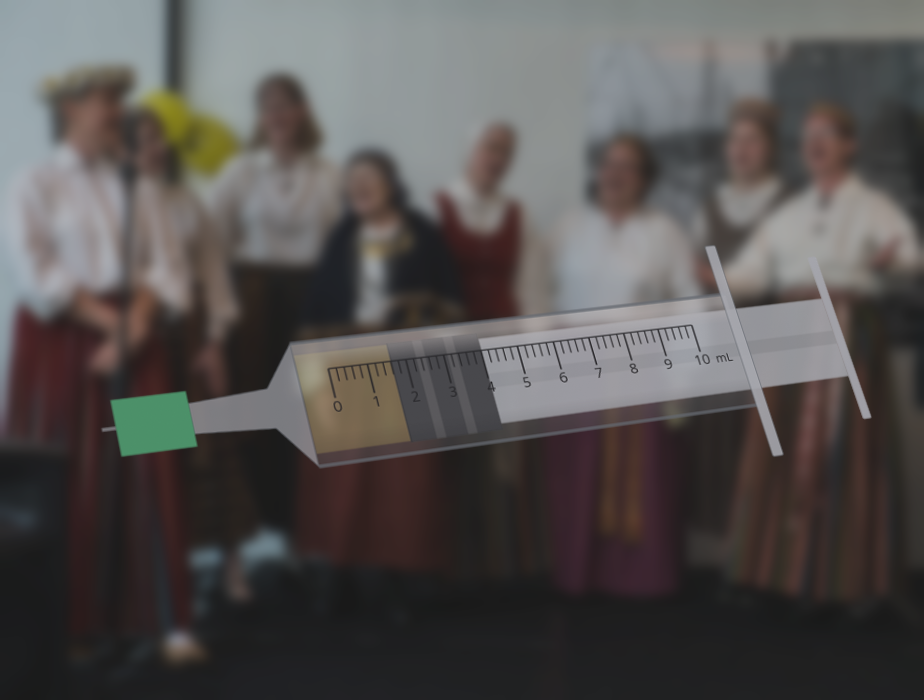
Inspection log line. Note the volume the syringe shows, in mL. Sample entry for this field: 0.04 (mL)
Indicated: 1.6 (mL)
